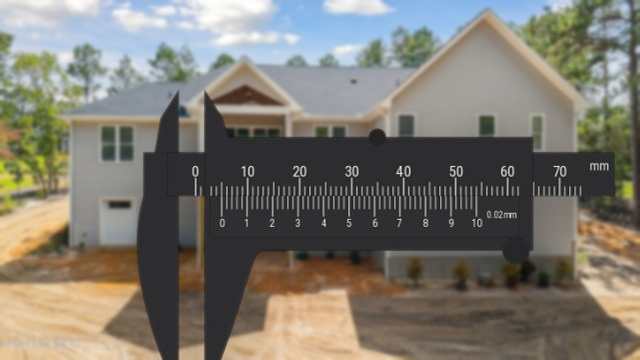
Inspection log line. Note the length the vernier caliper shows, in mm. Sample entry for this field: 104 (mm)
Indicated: 5.0 (mm)
